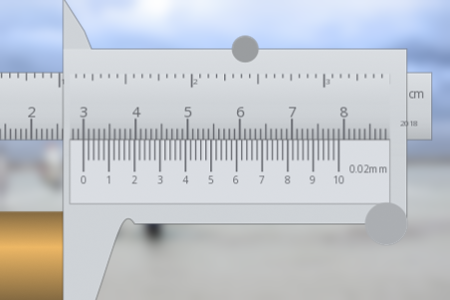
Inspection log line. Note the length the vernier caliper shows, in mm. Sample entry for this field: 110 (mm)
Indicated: 30.0 (mm)
